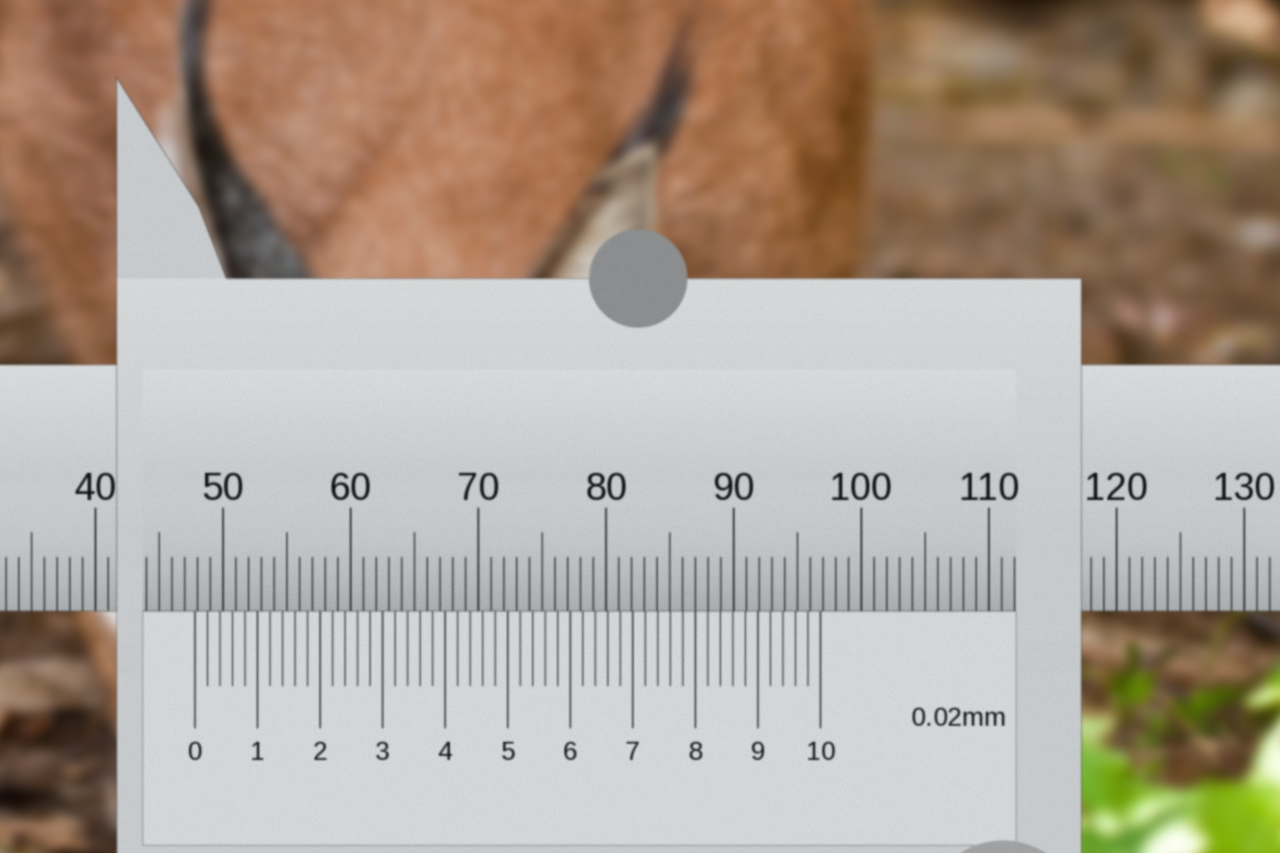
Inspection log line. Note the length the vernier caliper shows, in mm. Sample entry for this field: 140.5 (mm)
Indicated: 47.8 (mm)
